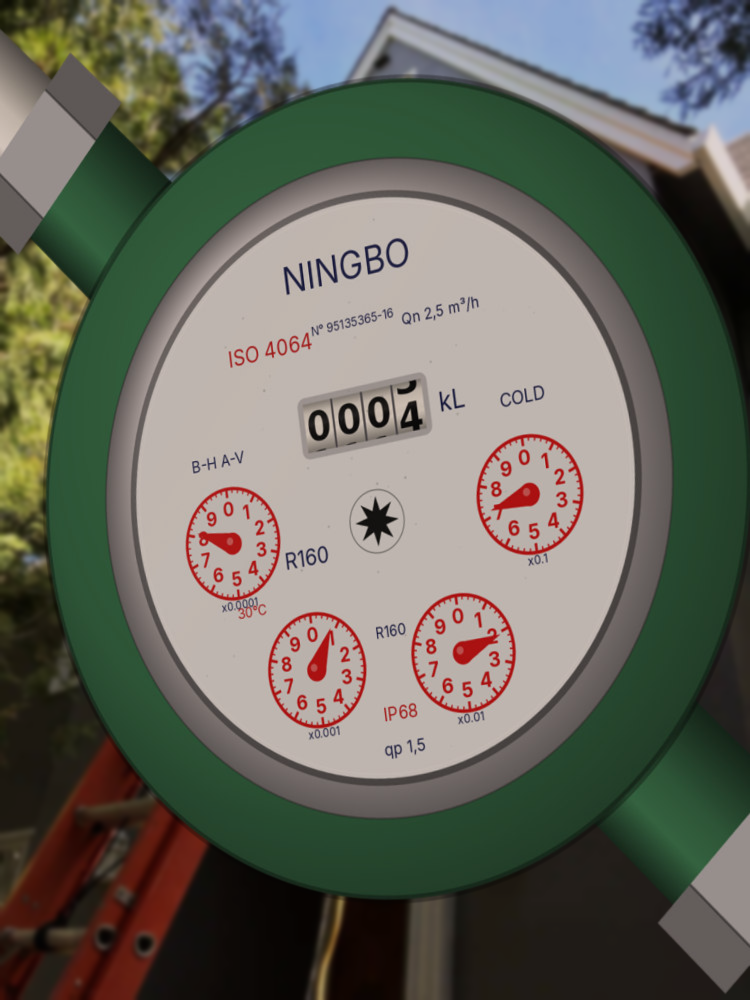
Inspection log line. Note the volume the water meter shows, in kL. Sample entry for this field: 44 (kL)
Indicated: 3.7208 (kL)
